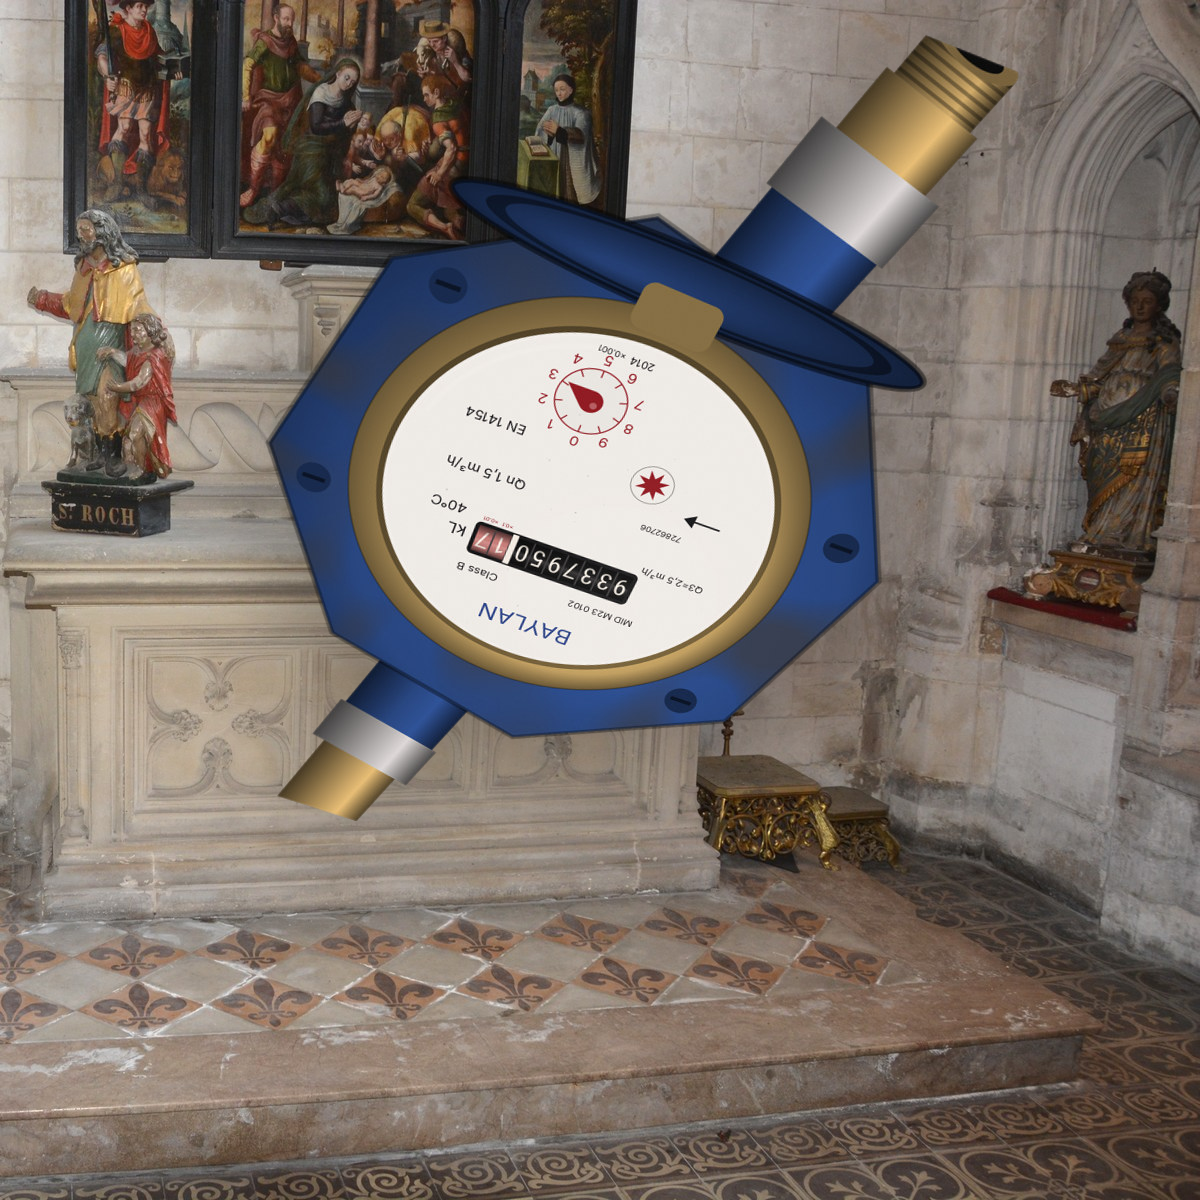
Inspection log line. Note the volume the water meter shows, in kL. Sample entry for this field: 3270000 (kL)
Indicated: 9337950.173 (kL)
